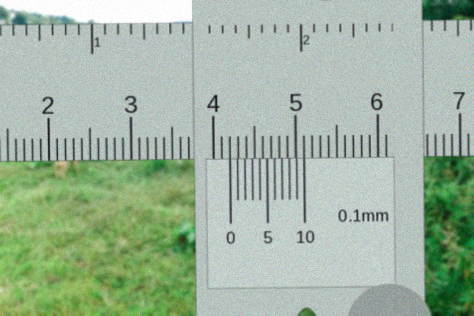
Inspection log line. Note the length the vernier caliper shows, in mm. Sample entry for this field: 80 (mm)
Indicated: 42.0 (mm)
